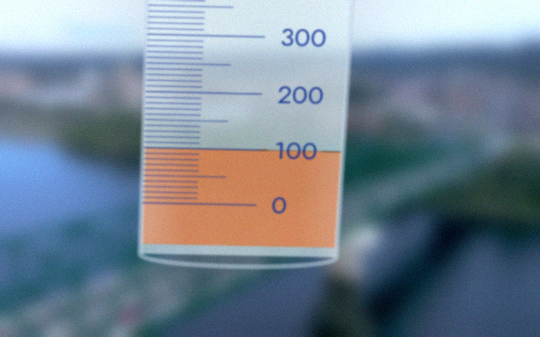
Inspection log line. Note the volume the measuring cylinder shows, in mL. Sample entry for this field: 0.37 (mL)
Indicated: 100 (mL)
